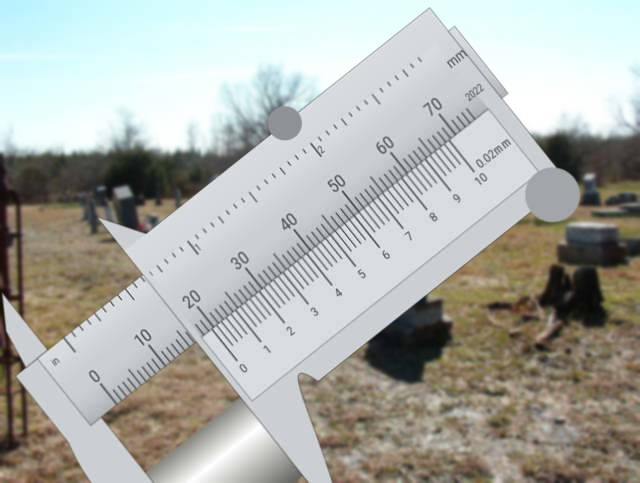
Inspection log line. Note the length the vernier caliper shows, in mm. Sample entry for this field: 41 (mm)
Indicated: 19.6 (mm)
